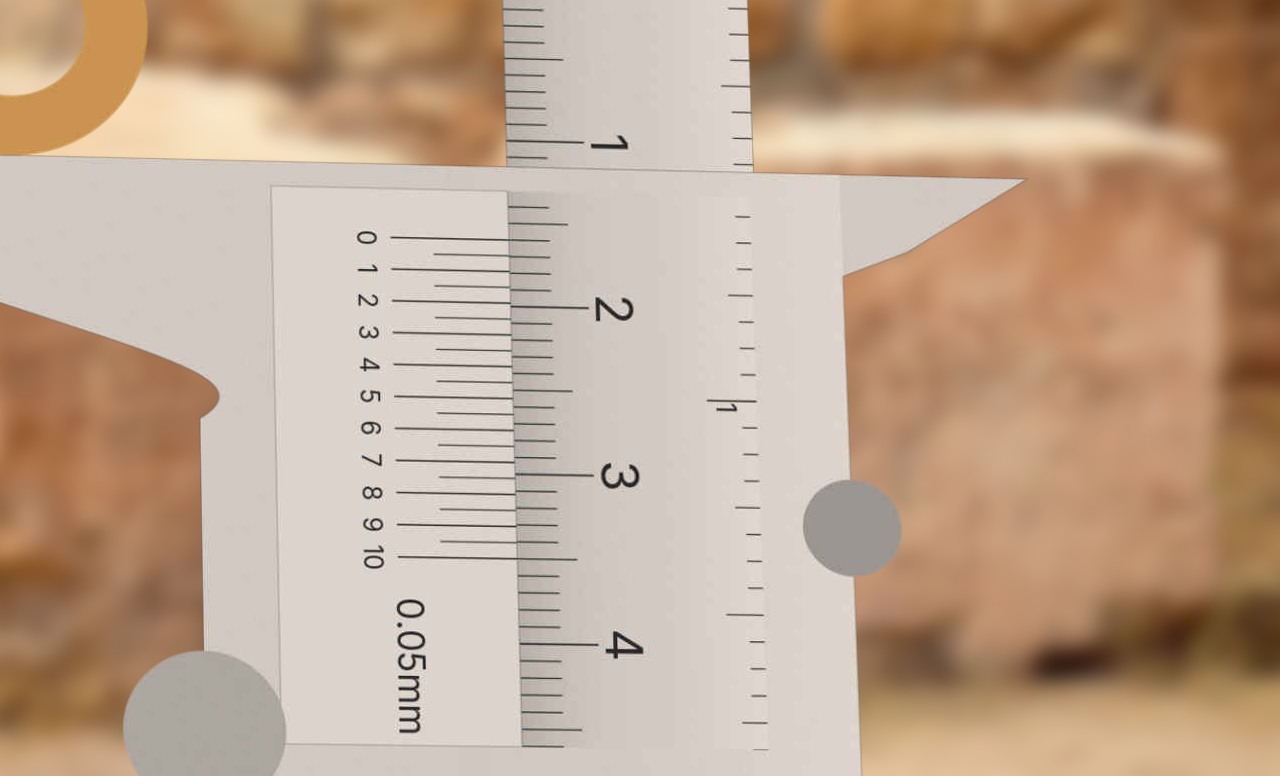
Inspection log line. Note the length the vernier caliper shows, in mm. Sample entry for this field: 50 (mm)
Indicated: 16.0 (mm)
